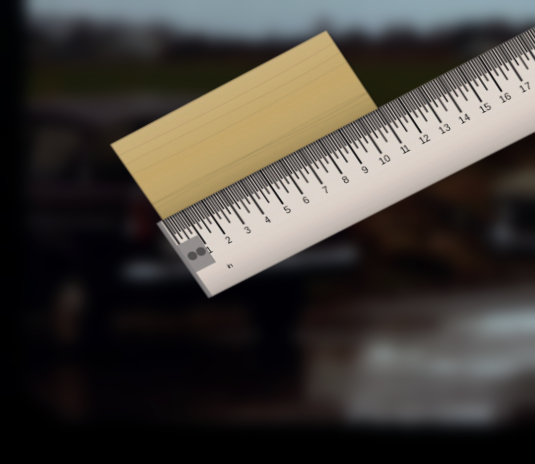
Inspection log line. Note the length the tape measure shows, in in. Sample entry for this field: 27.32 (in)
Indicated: 11 (in)
